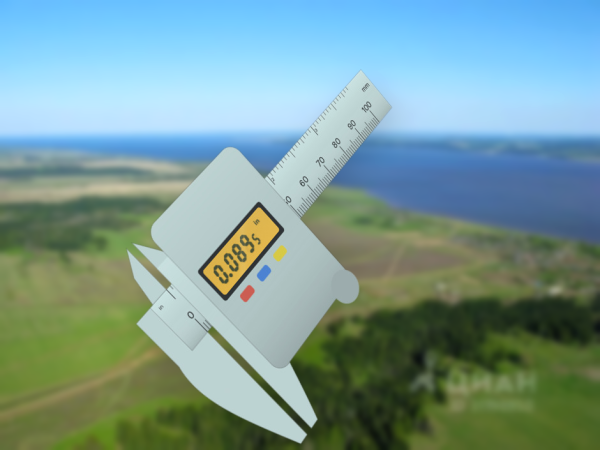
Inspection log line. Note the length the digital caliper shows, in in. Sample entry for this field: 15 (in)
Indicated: 0.0895 (in)
